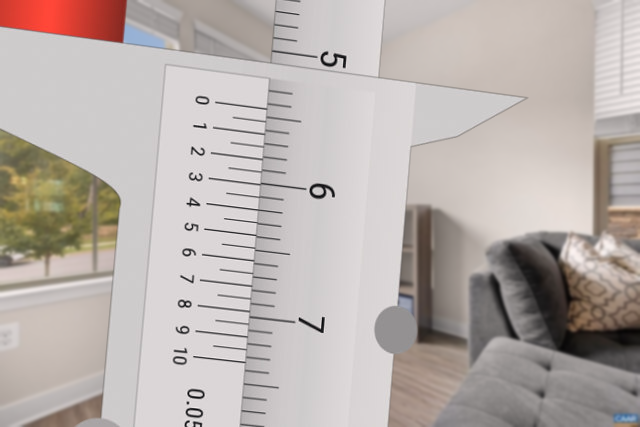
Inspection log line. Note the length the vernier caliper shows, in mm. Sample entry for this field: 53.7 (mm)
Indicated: 54.4 (mm)
